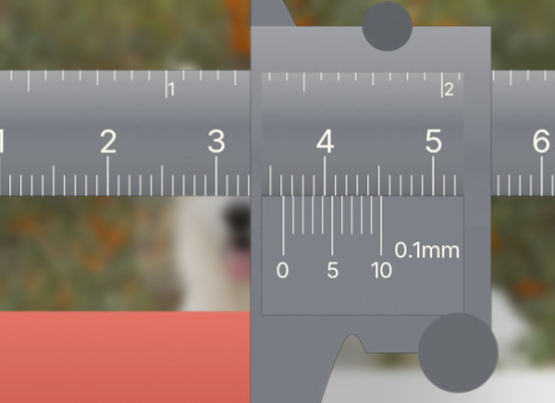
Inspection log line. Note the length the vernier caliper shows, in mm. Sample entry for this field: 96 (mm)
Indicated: 36.2 (mm)
